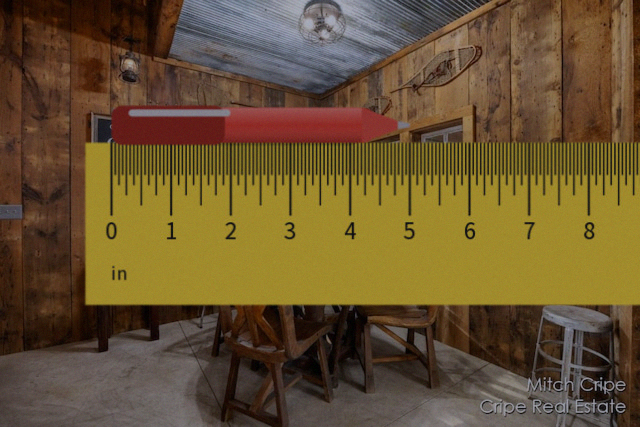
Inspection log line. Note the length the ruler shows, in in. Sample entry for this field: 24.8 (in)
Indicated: 5 (in)
